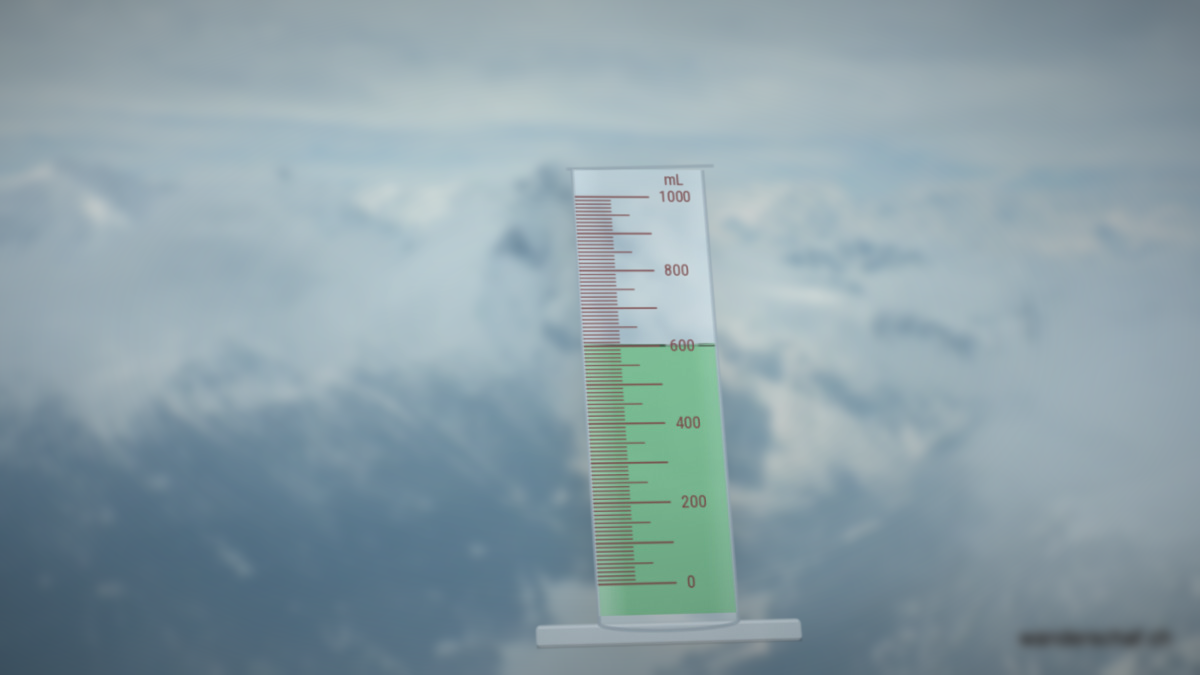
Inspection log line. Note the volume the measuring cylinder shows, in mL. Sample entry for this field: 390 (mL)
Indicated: 600 (mL)
